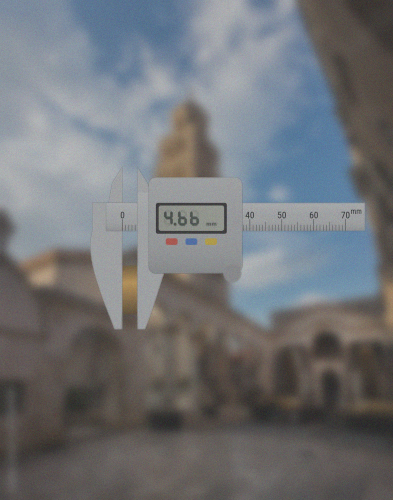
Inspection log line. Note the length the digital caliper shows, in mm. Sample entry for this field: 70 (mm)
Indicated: 4.66 (mm)
